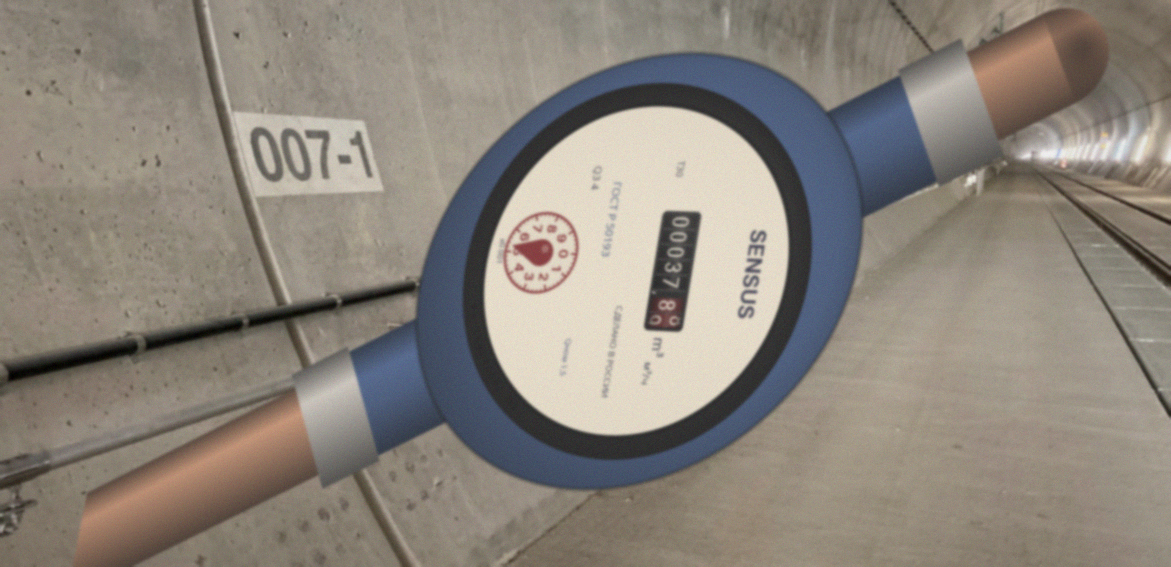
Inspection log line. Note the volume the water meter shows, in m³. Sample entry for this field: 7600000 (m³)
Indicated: 37.885 (m³)
